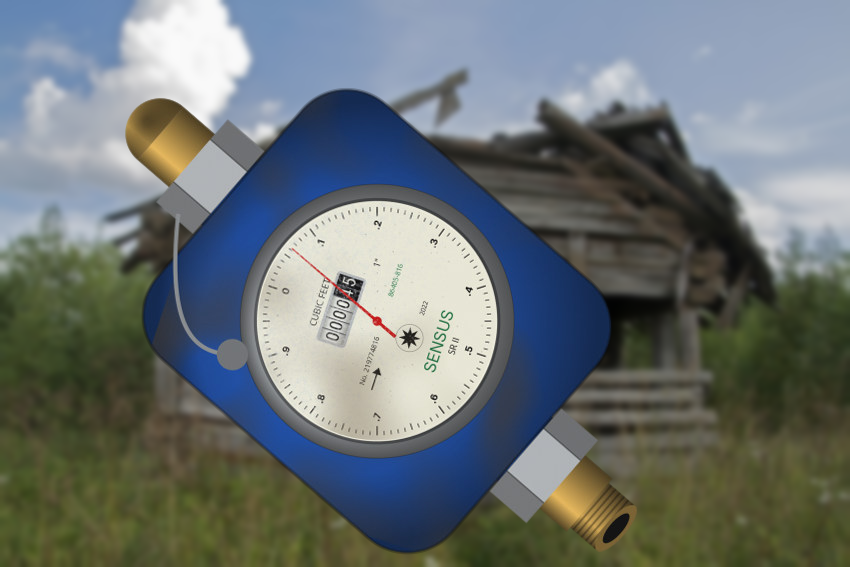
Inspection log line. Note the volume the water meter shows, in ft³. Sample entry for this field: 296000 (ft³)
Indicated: 45.06 (ft³)
